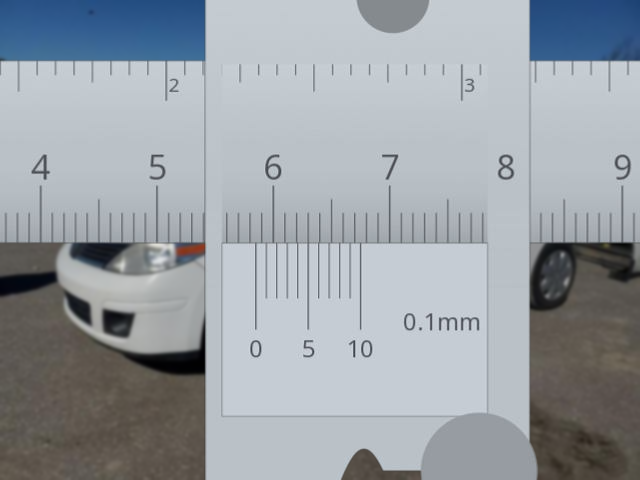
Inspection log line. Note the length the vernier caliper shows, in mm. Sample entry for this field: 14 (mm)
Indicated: 58.5 (mm)
